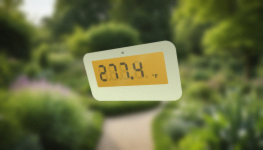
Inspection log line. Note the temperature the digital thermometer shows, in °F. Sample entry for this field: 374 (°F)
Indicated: 277.4 (°F)
